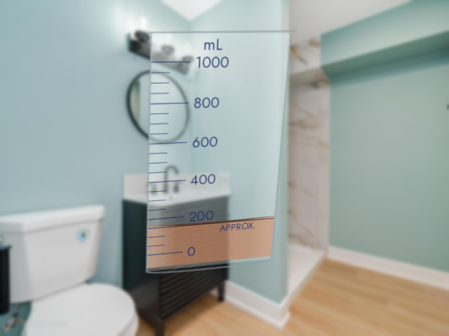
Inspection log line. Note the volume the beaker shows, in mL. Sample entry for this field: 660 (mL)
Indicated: 150 (mL)
